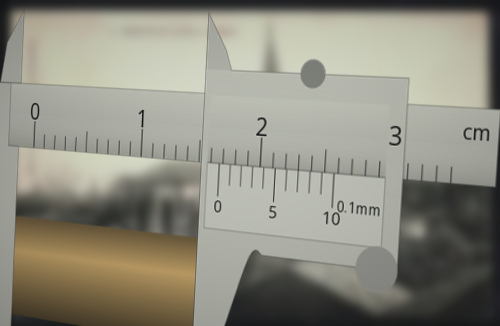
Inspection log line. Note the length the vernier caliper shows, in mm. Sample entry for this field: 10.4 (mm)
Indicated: 16.7 (mm)
